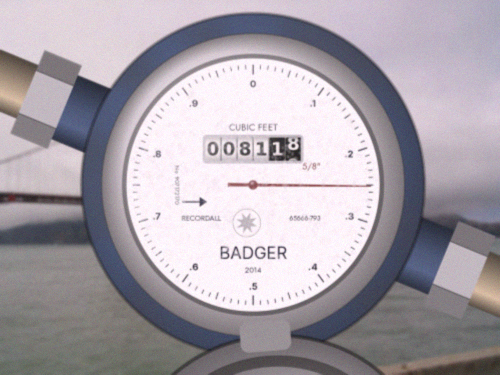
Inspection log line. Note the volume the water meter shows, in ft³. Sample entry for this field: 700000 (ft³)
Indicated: 8118.25 (ft³)
